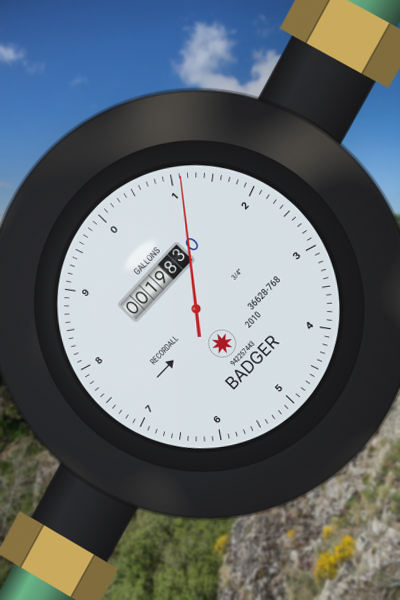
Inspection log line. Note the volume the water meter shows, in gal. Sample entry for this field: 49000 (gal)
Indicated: 19831.1 (gal)
